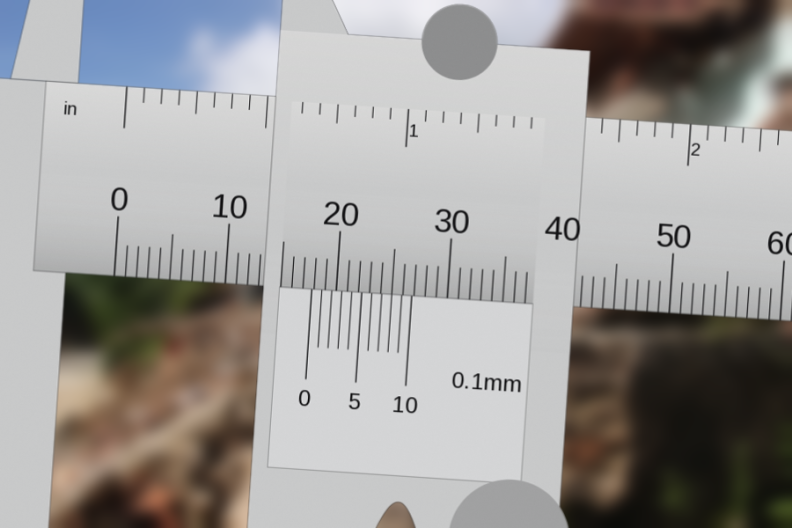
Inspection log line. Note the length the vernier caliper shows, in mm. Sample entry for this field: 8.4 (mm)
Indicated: 17.8 (mm)
